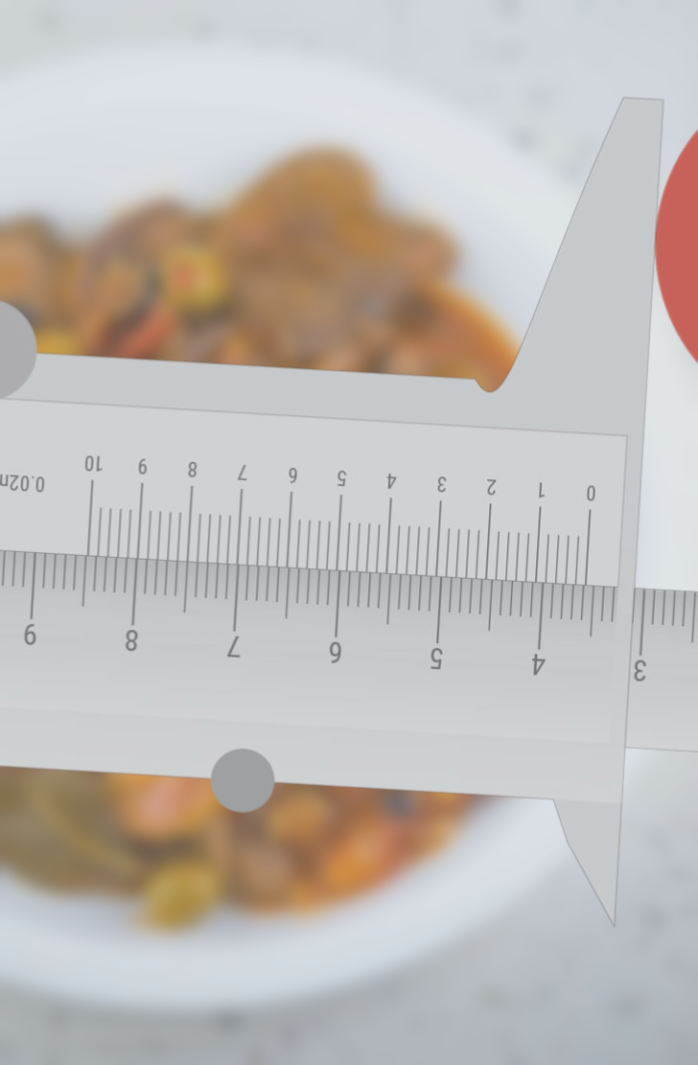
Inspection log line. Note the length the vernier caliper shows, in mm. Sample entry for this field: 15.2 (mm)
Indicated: 35.8 (mm)
